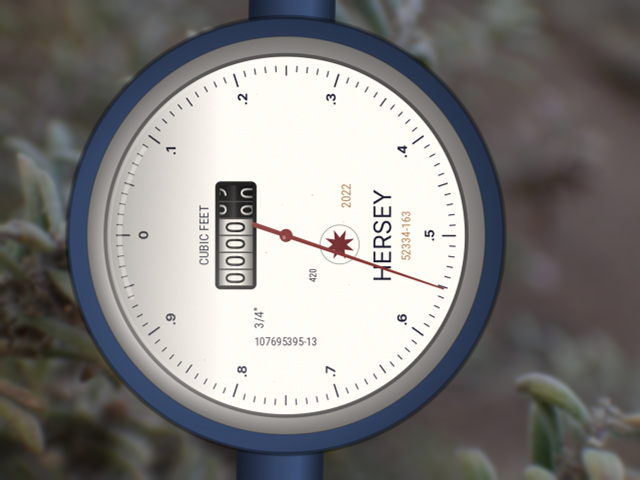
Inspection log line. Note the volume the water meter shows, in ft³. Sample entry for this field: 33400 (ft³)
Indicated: 89.55 (ft³)
